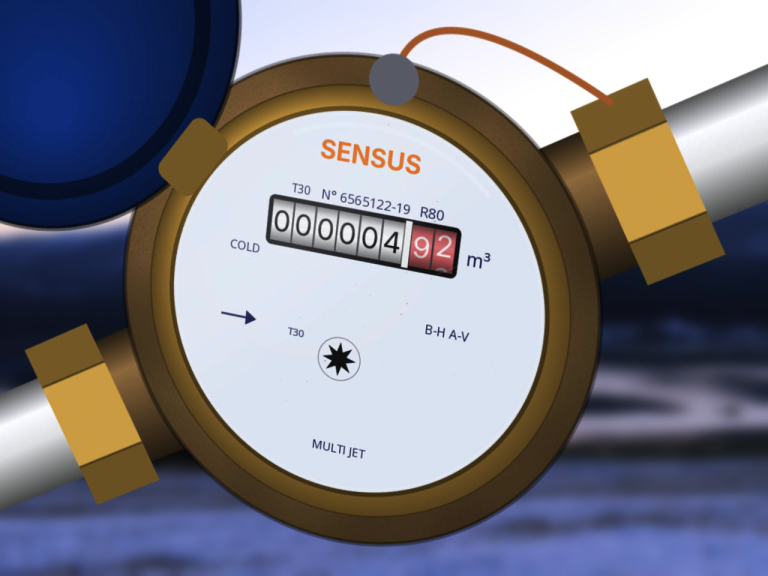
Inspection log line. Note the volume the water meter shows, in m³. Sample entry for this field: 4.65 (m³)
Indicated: 4.92 (m³)
